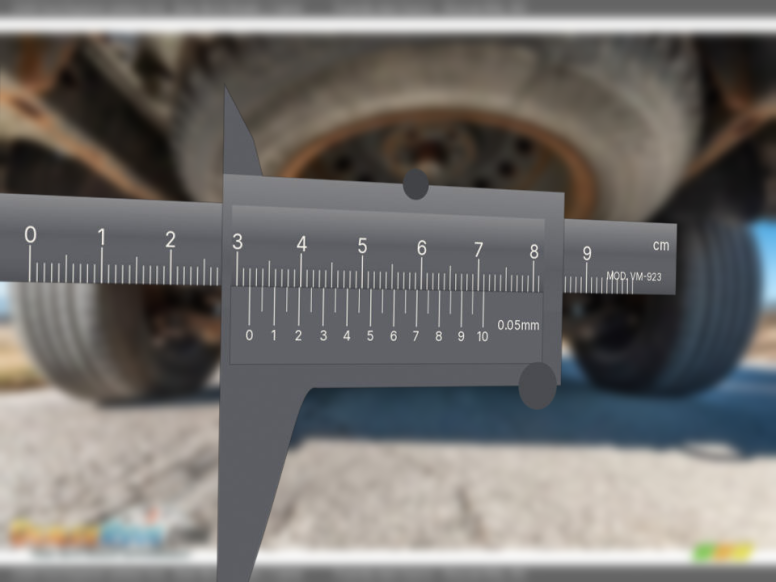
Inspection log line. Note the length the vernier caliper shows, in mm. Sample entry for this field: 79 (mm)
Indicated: 32.0 (mm)
